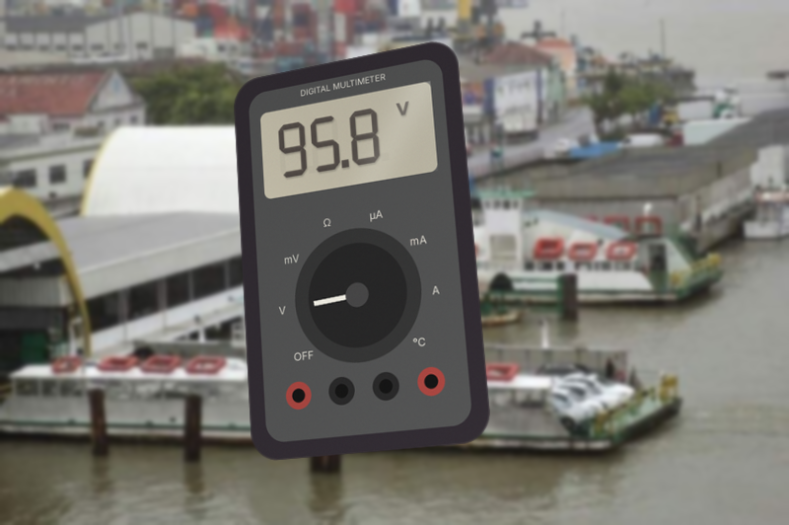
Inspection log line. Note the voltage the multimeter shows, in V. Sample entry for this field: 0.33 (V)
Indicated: 95.8 (V)
